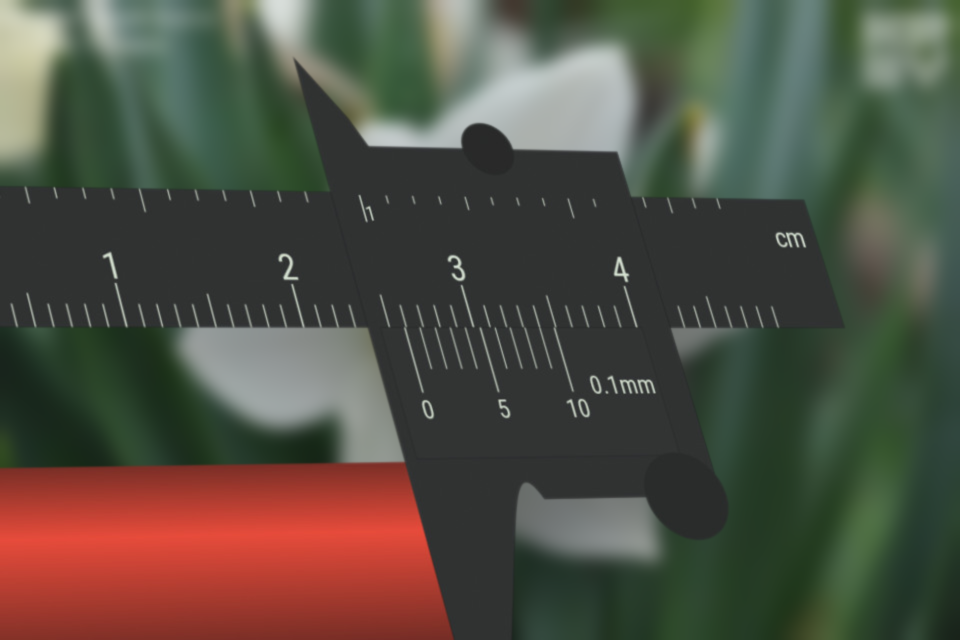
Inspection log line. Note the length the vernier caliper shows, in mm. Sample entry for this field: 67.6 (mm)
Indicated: 25.9 (mm)
